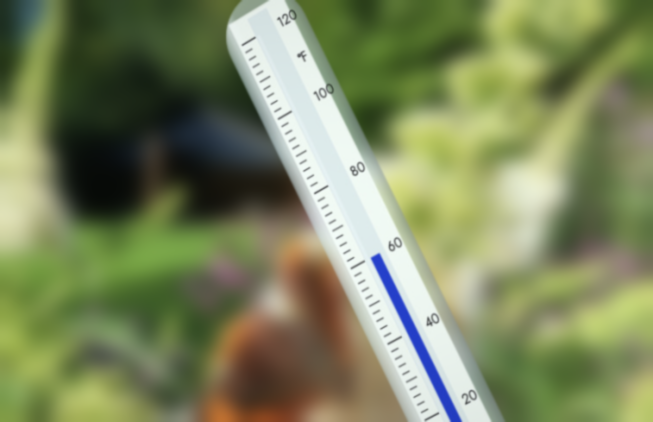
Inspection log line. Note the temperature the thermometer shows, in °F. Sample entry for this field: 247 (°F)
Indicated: 60 (°F)
